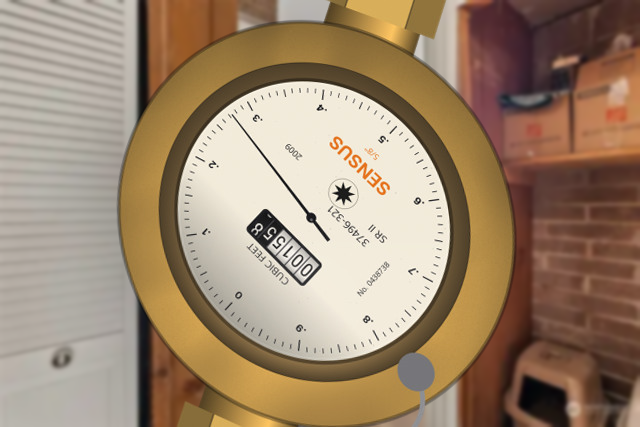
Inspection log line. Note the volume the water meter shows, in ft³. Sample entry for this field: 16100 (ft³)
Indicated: 1558.27 (ft³)
